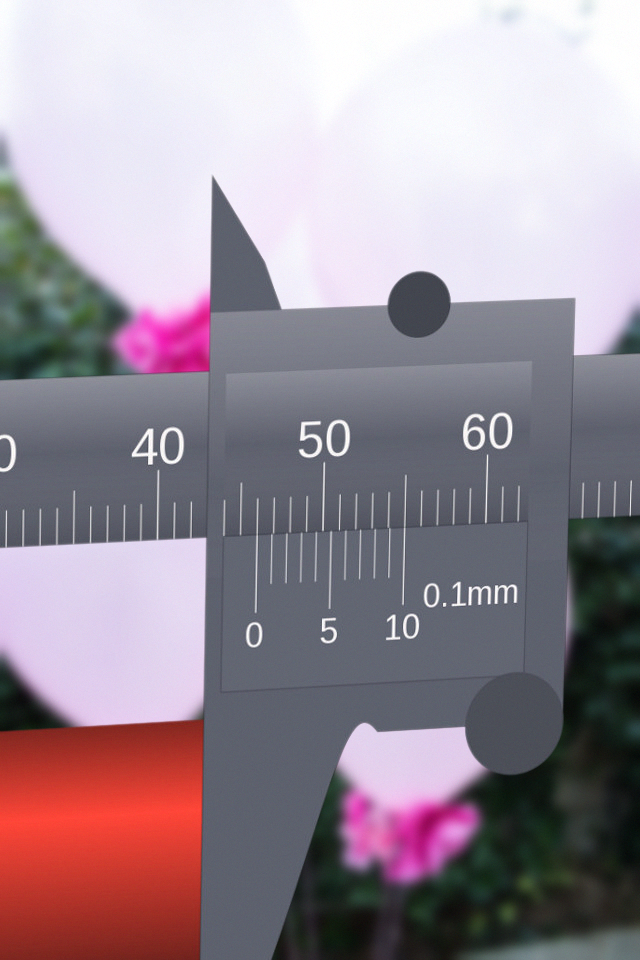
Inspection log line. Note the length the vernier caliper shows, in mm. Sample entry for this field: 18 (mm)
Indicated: 46.0 (mm)
